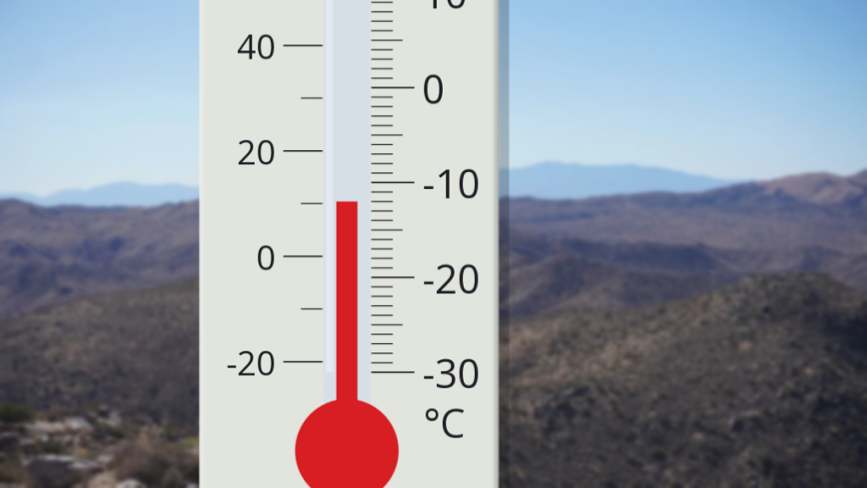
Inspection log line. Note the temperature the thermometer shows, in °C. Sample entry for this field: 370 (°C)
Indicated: -12 (°C)
